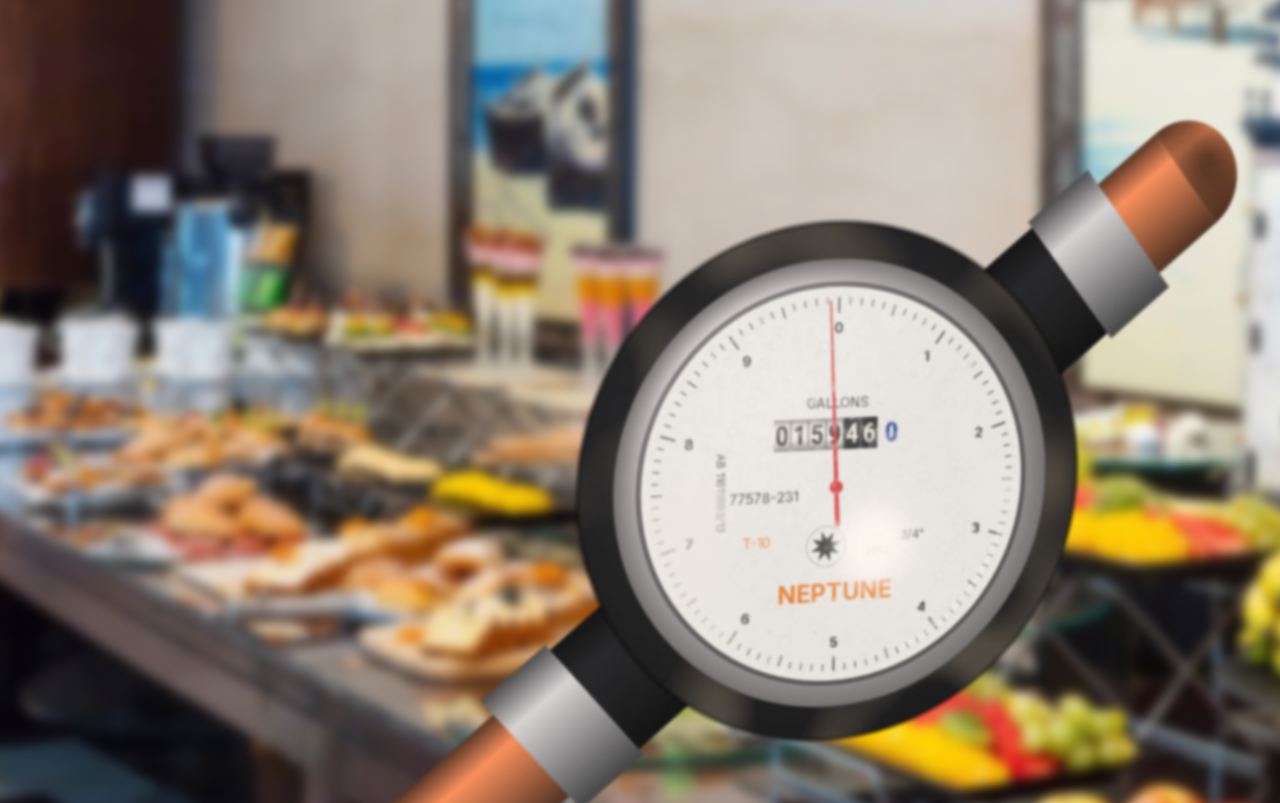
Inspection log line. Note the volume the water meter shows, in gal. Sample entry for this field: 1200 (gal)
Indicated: 159459.9 (gal)
